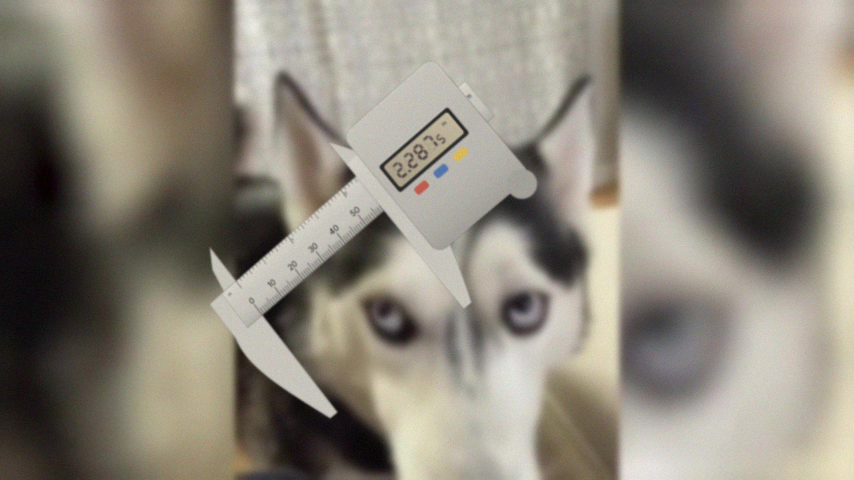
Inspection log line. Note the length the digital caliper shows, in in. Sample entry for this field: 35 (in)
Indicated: 2.2875 (in)
